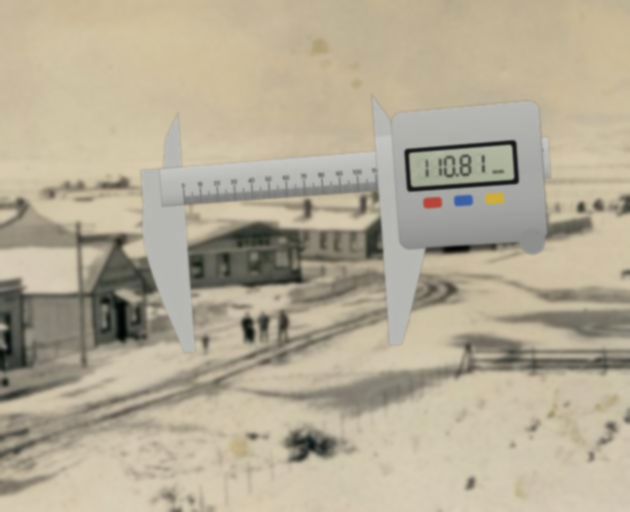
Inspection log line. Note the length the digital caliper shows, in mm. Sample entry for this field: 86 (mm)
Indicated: 110.81 (mm)
